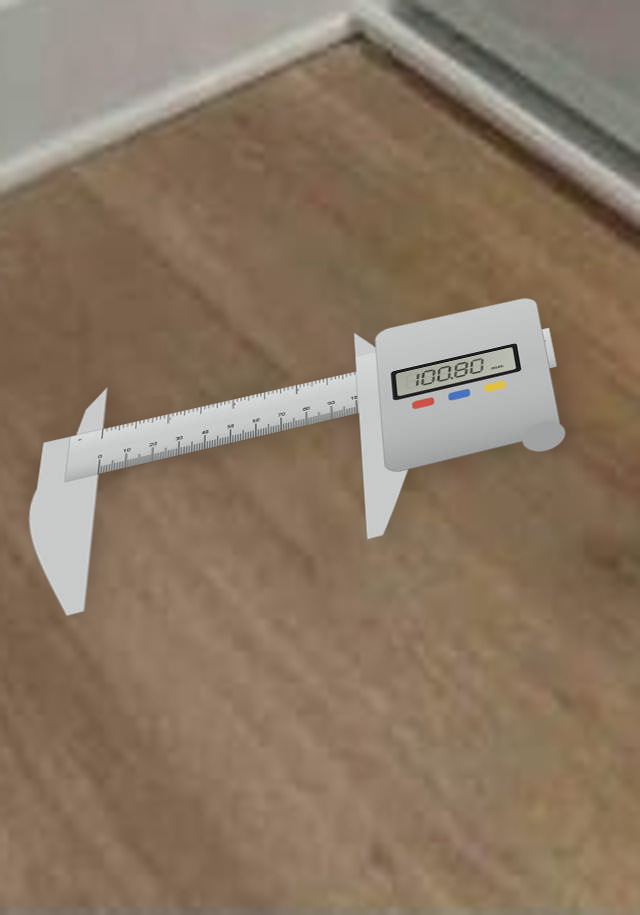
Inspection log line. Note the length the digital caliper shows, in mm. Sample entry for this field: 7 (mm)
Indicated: 100.80 (mm)
